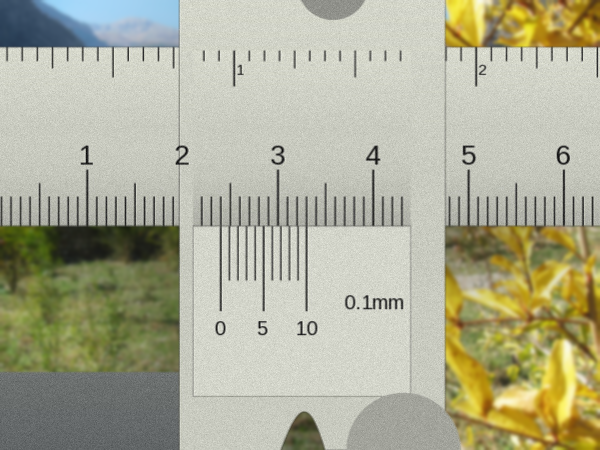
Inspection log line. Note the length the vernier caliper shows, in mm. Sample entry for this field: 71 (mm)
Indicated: 24.0 (mm)
